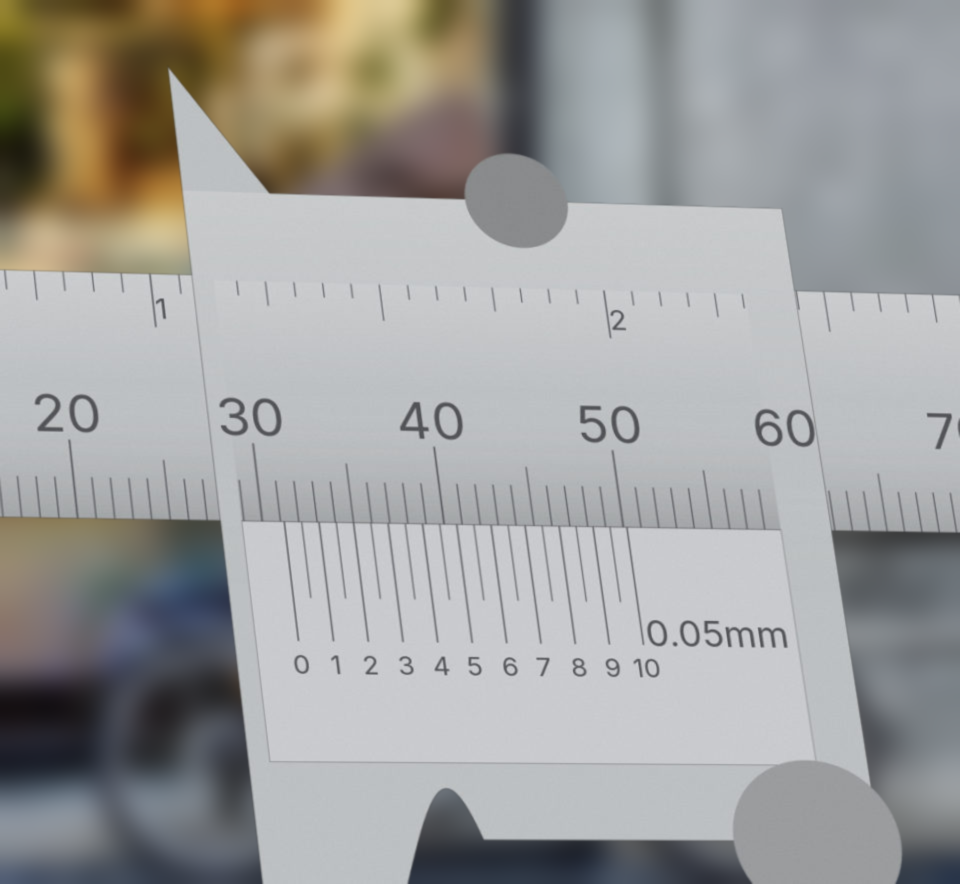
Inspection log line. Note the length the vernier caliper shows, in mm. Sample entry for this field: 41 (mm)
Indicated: 31.2 (mm)
